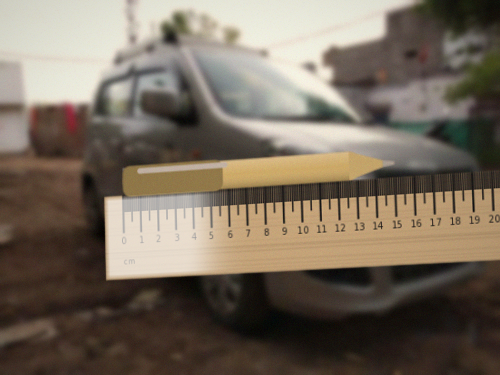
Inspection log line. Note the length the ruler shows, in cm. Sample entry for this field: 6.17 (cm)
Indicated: 15 (cm)
